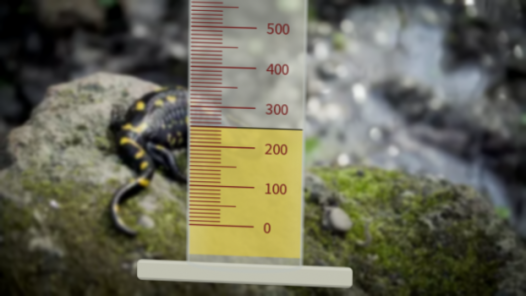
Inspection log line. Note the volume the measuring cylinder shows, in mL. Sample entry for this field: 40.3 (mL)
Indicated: 250 (mL)
